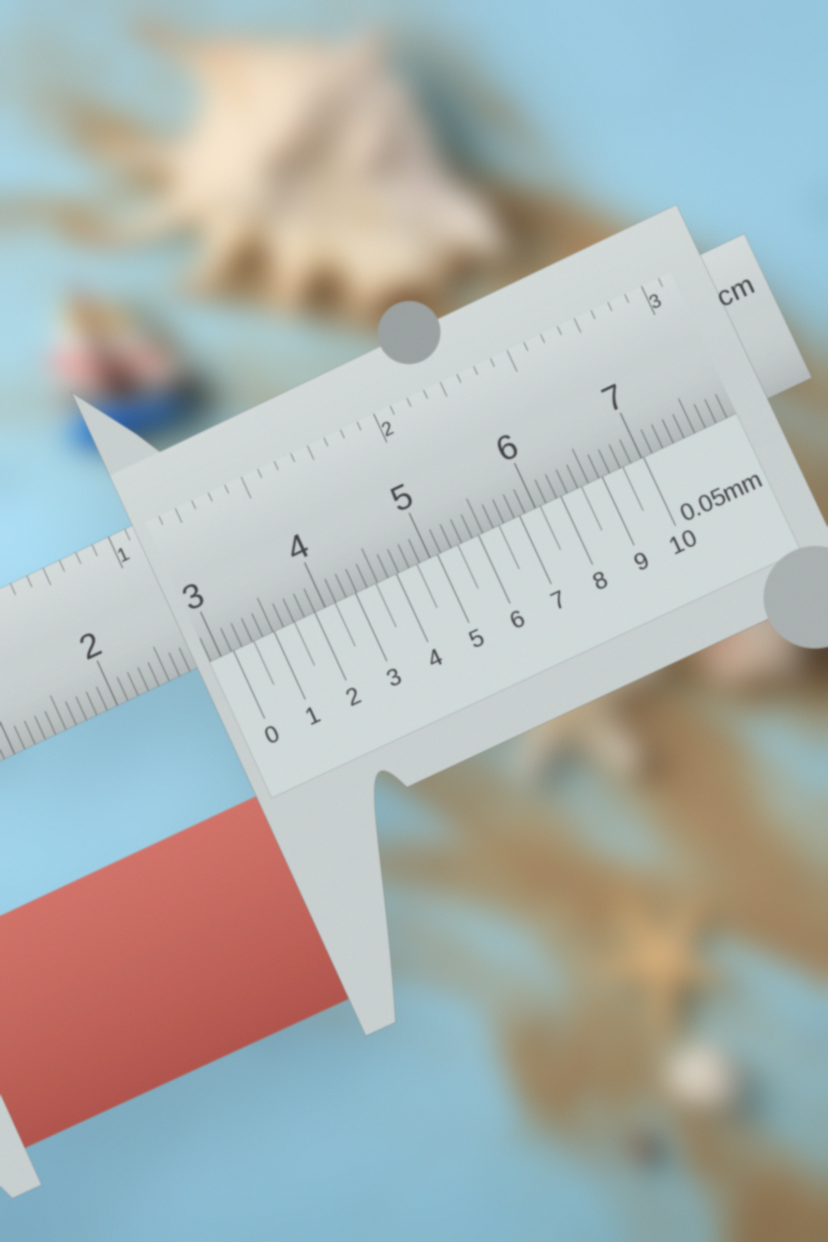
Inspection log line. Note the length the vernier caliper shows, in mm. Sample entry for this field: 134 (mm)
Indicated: 31.2 (mm)
